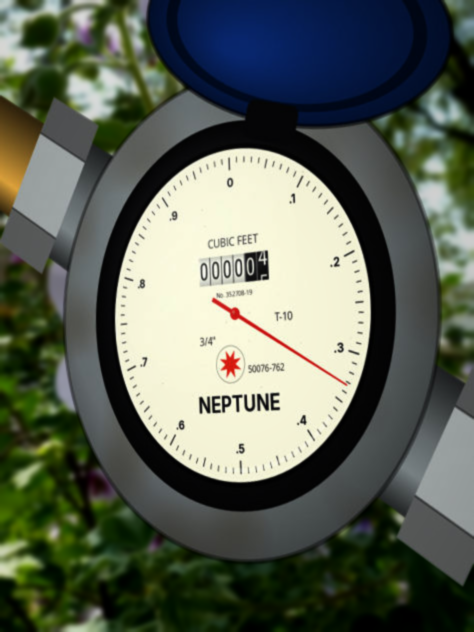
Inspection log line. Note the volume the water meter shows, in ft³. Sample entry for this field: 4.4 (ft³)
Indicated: 4.33 (ft³)
